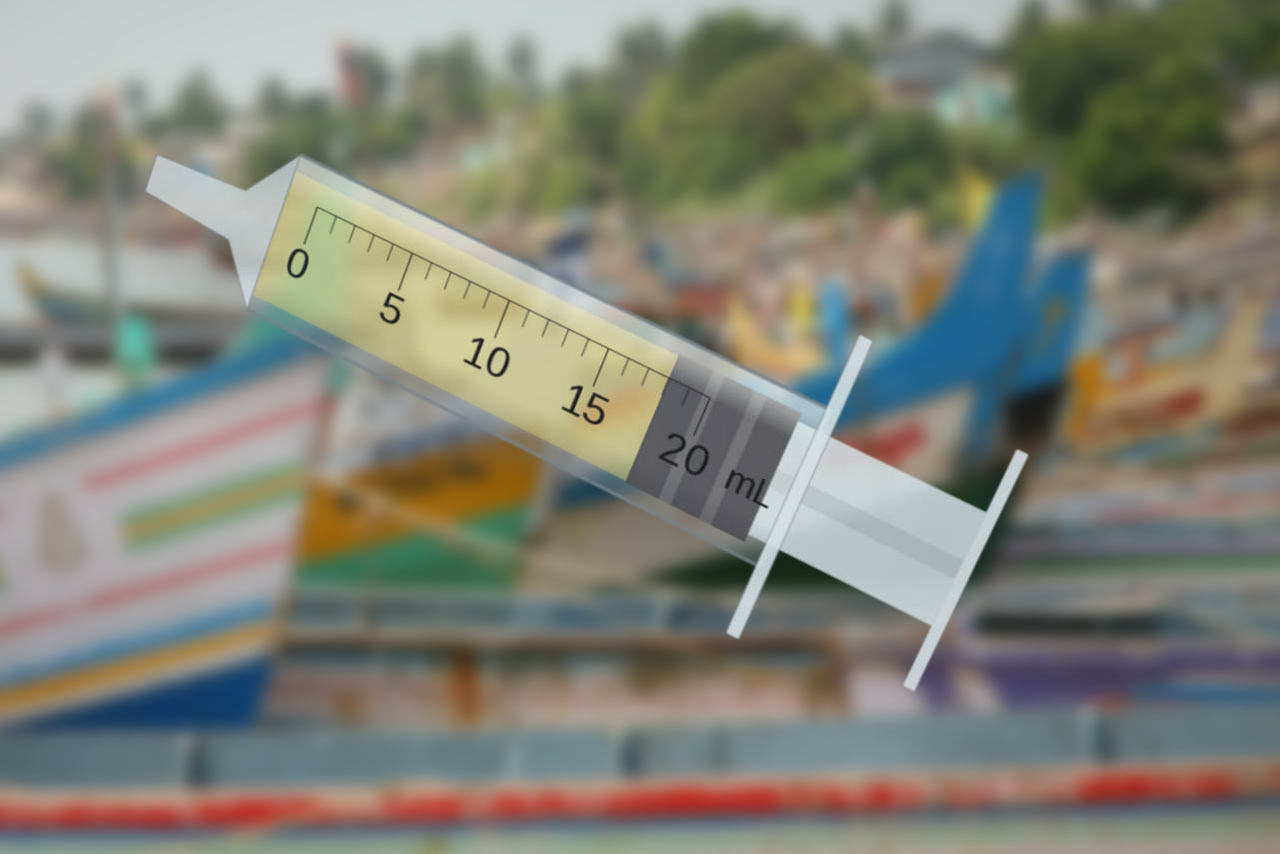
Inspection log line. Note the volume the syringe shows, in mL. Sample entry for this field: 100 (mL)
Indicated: 18 (mL)
